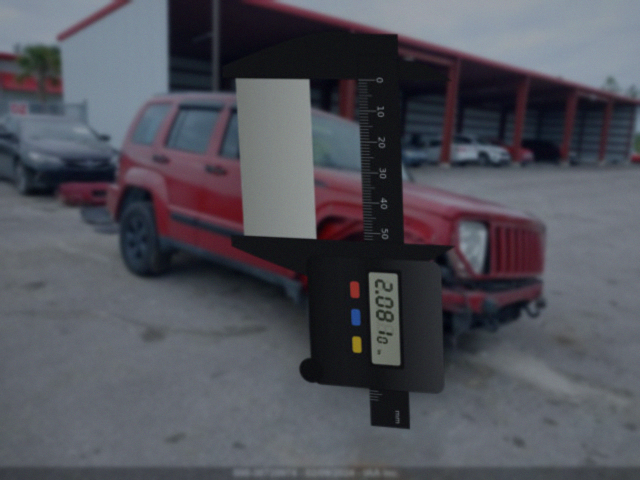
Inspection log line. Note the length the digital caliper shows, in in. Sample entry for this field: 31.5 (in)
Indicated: 2.0810 (in)
